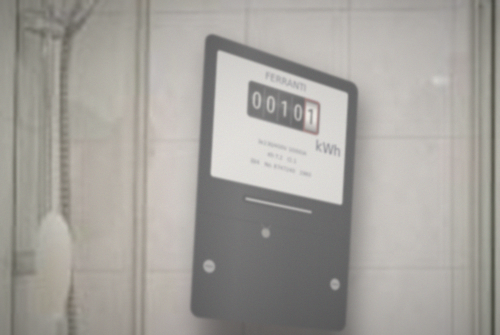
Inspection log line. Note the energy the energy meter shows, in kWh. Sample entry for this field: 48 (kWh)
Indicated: 10.1 (kWh)
